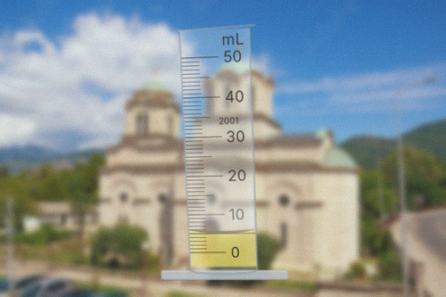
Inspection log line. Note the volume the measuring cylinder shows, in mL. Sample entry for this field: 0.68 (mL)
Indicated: 5 (mL)
